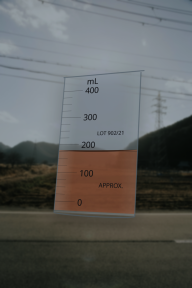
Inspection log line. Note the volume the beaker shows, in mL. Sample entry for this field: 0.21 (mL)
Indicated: 175 (mL)
